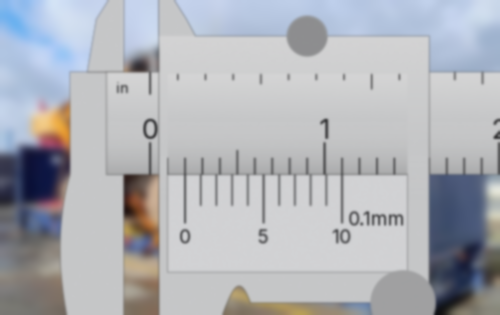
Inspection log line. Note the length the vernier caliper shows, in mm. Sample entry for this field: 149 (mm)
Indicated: 2.0 (mm)
